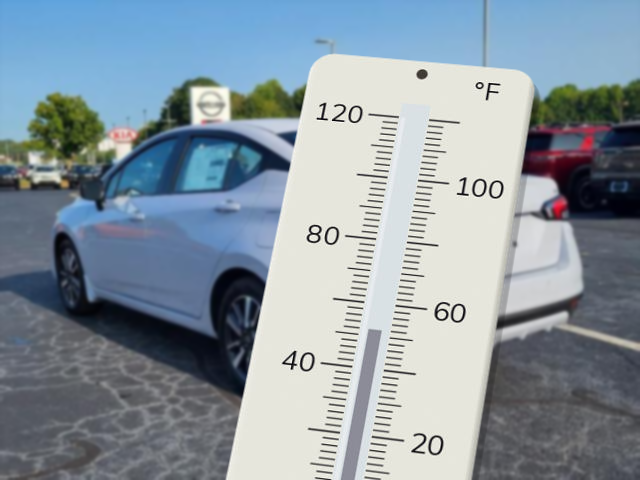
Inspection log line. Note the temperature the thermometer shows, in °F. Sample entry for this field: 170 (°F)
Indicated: 52 (°F)
